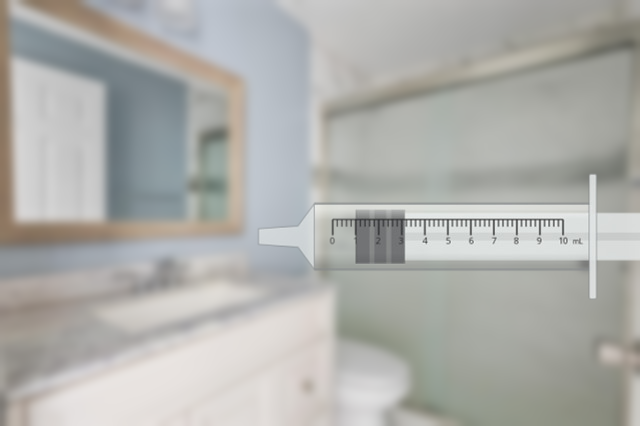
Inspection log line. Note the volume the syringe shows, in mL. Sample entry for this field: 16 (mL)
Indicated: 1 (mL)
